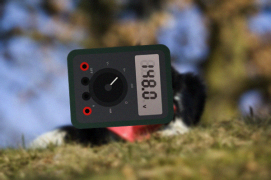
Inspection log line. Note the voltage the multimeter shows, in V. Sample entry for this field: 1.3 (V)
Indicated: 148.0 (V)
